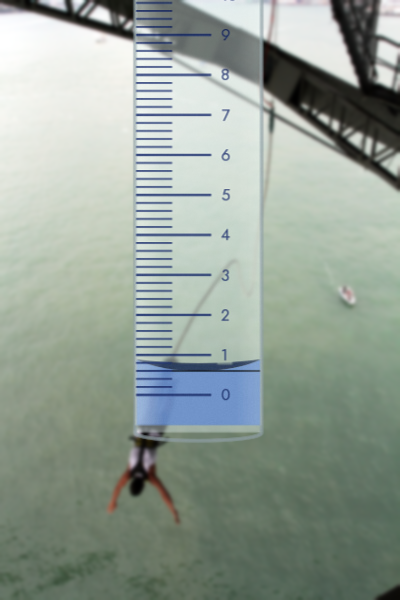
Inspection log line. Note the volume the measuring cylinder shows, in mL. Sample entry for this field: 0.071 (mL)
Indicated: 0.6 (mL)
